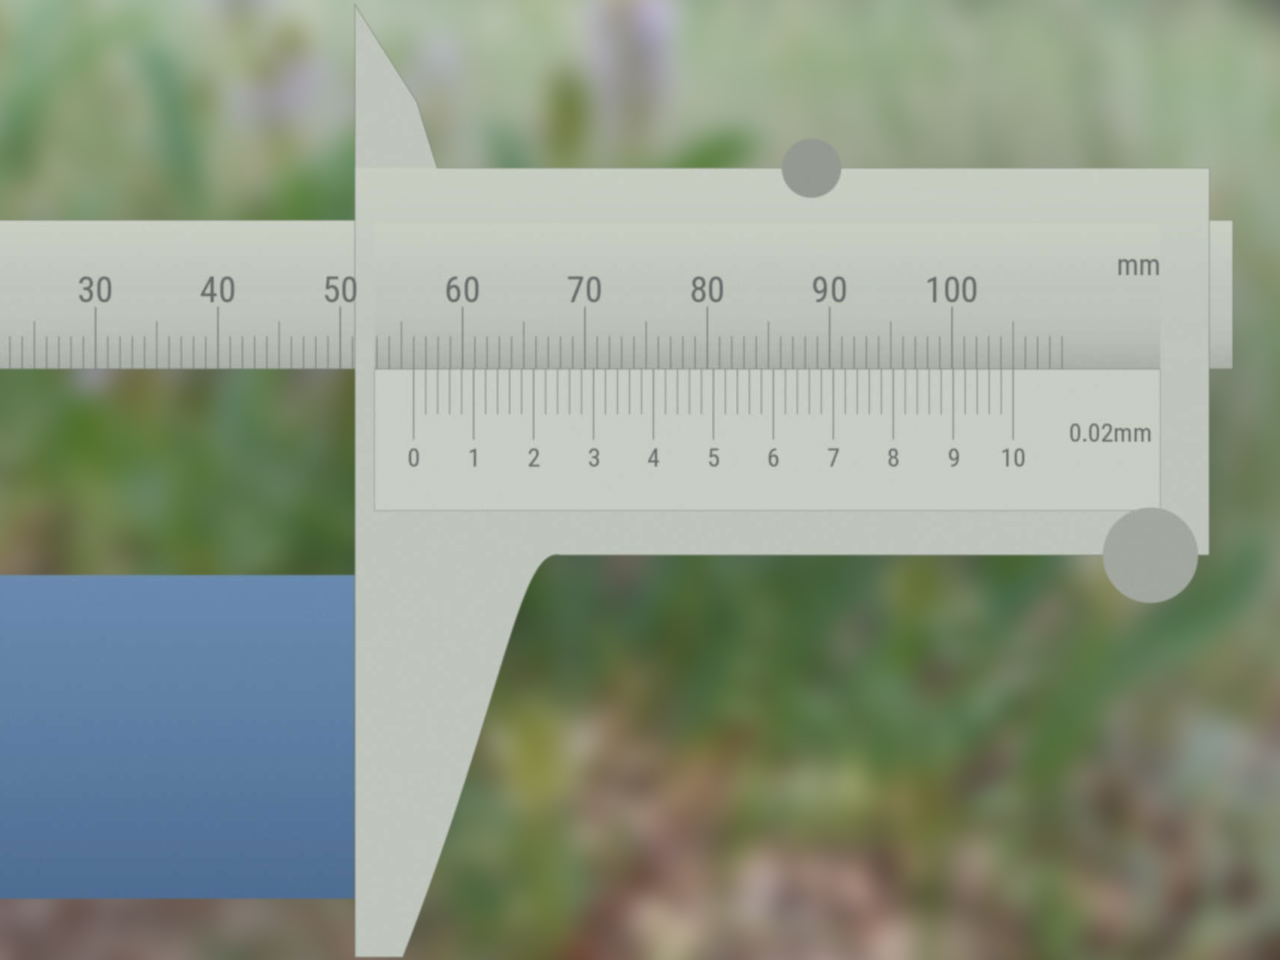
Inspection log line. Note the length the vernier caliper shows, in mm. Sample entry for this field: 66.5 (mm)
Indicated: 56.0 (mm)
